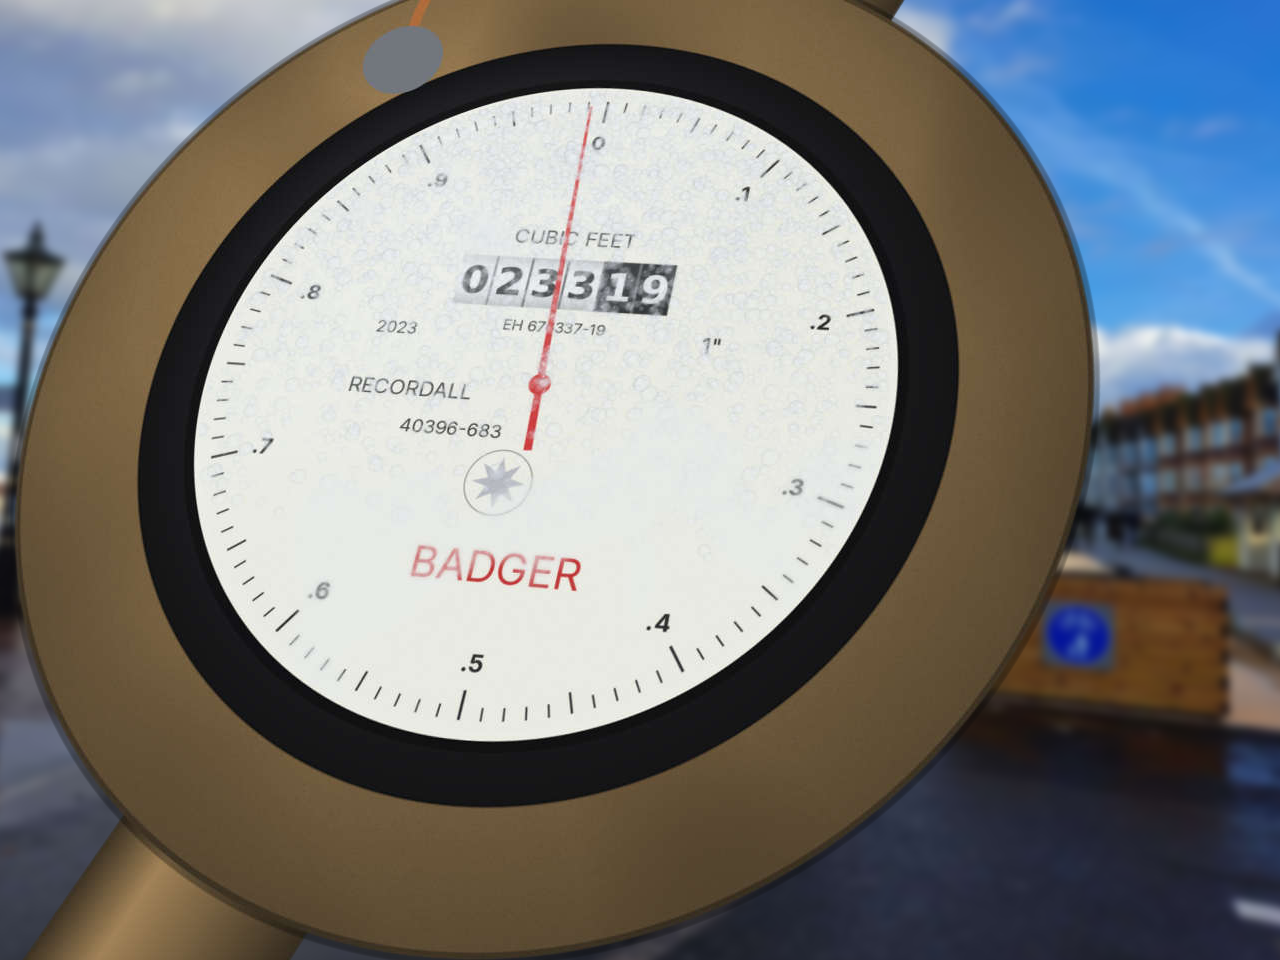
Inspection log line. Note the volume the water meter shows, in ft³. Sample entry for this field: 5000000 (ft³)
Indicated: 23318.99 (ft³)
